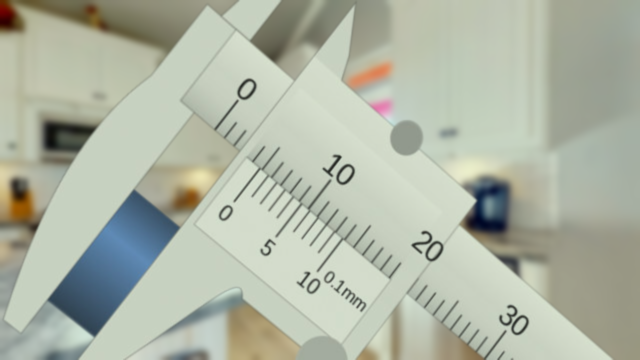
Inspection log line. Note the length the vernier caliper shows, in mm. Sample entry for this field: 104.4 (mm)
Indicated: 4.8 (mm)
